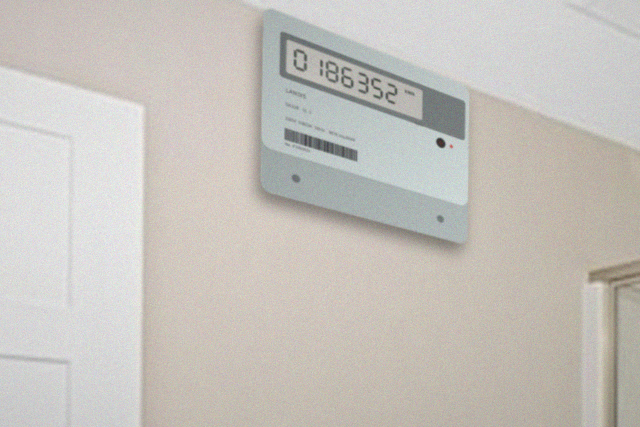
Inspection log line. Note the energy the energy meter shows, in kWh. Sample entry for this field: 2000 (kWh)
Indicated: 186352 (kWh)
